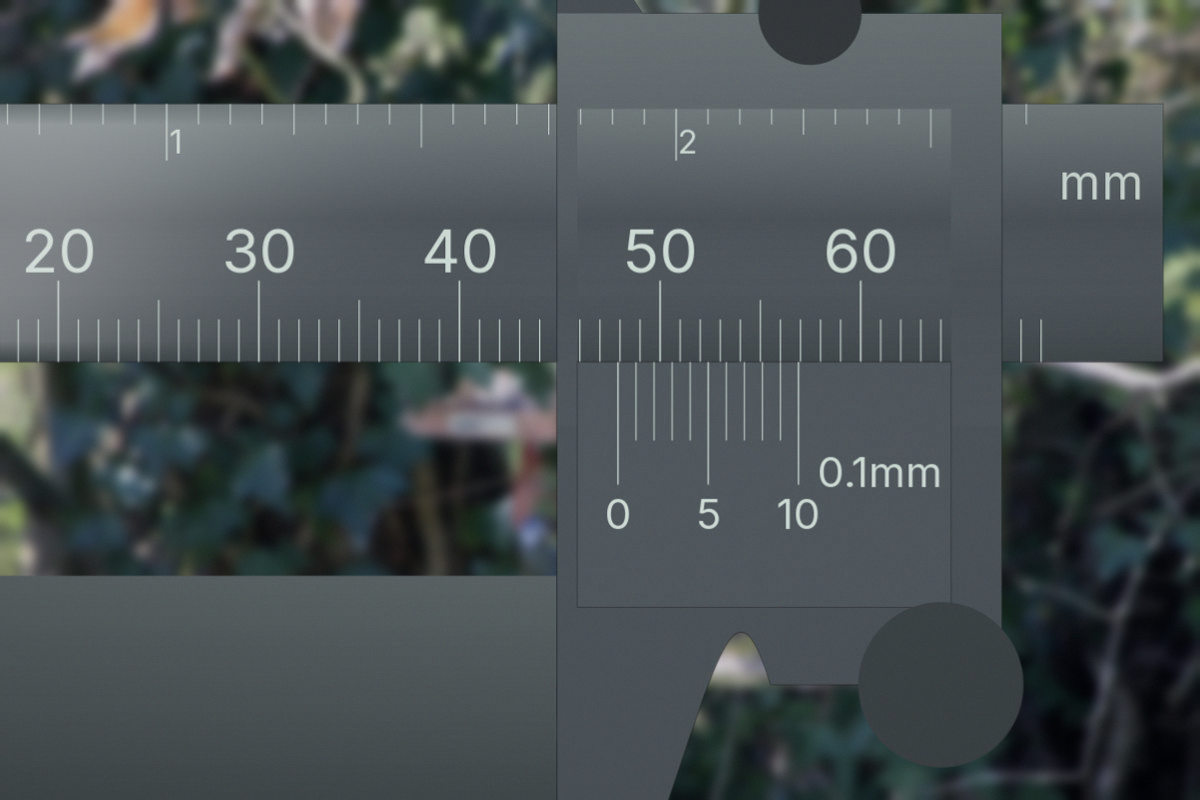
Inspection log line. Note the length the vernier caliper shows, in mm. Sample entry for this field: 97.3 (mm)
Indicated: 47.9 (mm)
